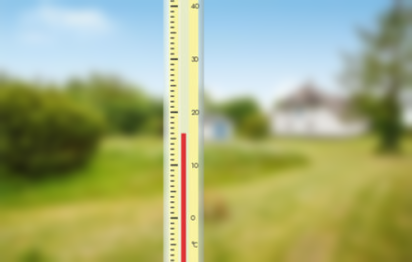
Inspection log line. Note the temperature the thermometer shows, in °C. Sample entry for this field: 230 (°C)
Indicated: 16 (°C)
